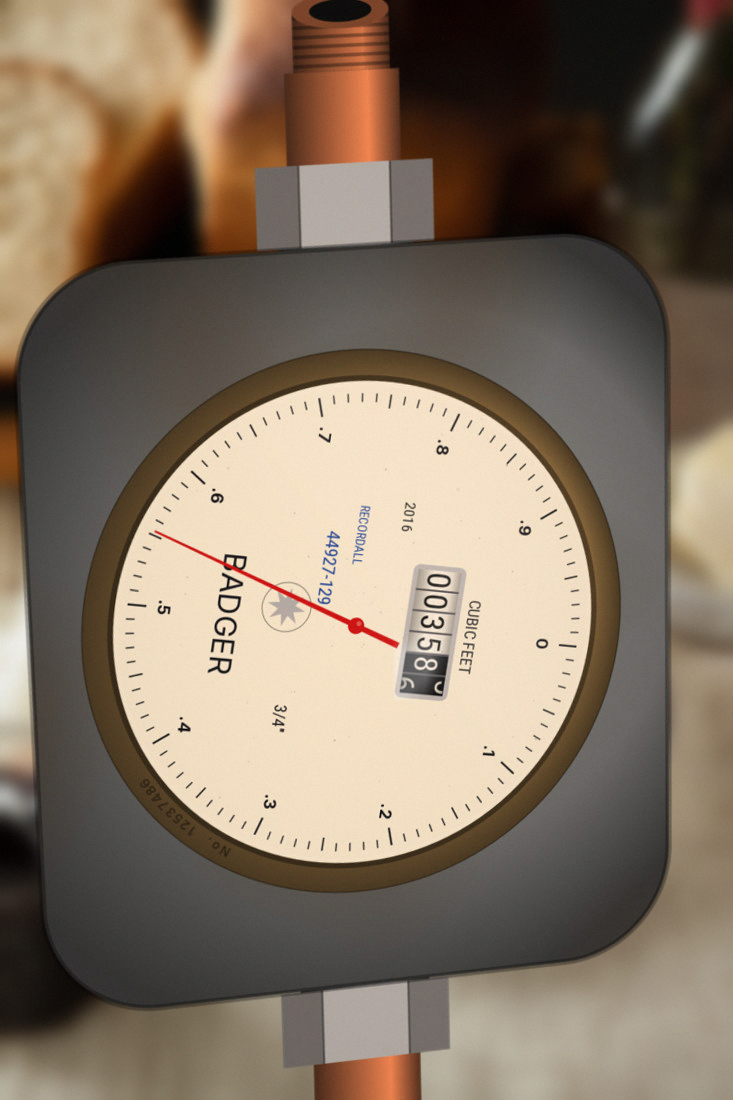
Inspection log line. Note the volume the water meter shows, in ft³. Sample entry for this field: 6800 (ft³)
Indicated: 3585.55 (ft³)
